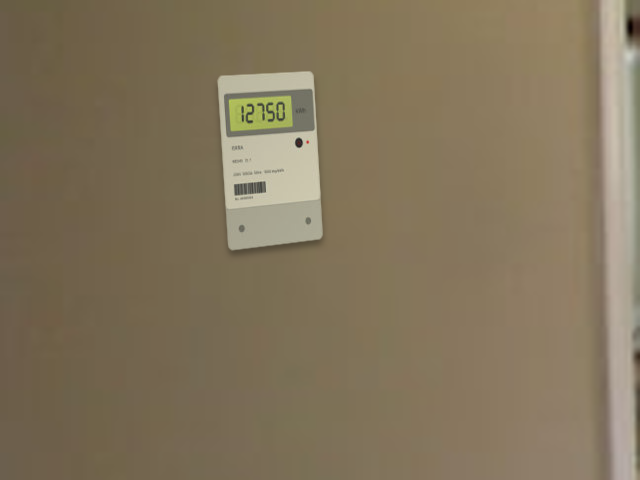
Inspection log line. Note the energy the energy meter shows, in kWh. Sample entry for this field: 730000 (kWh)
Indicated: 12750 (kWh)
